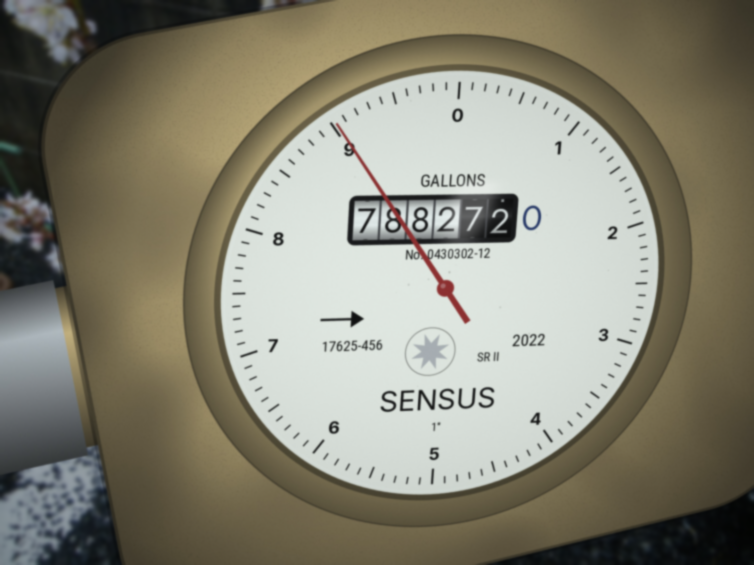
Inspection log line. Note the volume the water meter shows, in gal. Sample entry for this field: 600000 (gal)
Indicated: 7882719.0 (gal)
